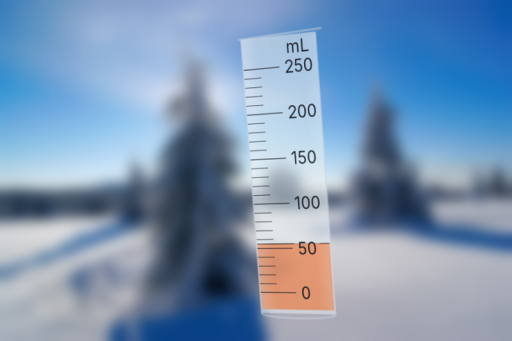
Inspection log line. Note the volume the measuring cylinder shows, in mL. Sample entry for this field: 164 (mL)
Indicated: 55 (mL)
